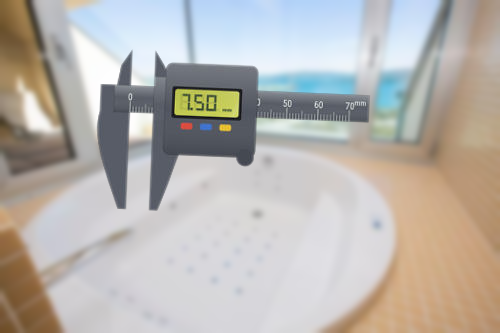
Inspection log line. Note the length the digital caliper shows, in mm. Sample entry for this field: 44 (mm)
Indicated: 7.50 (mm)
